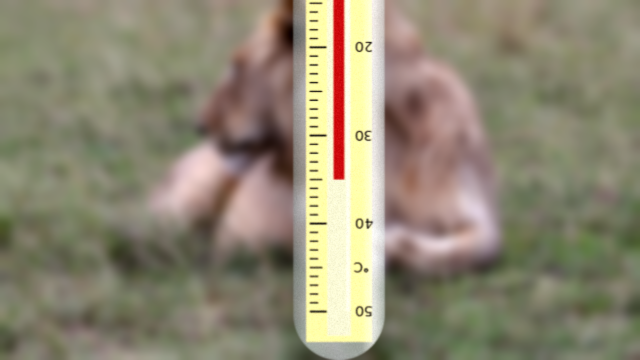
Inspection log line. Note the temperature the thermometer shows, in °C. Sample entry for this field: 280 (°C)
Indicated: 35 (°C)
